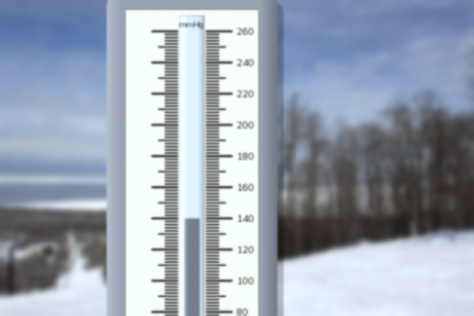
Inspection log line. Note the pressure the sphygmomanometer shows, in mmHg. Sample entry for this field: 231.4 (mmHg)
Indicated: 140 (mmHg)
